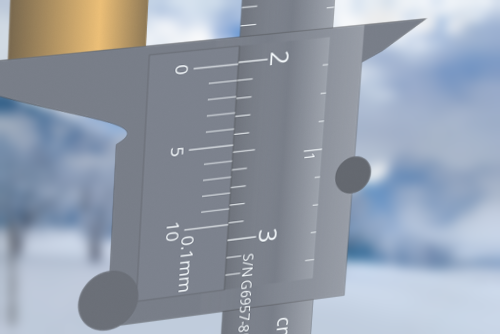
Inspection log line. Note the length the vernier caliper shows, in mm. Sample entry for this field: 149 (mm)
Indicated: 20.1 (mm)
